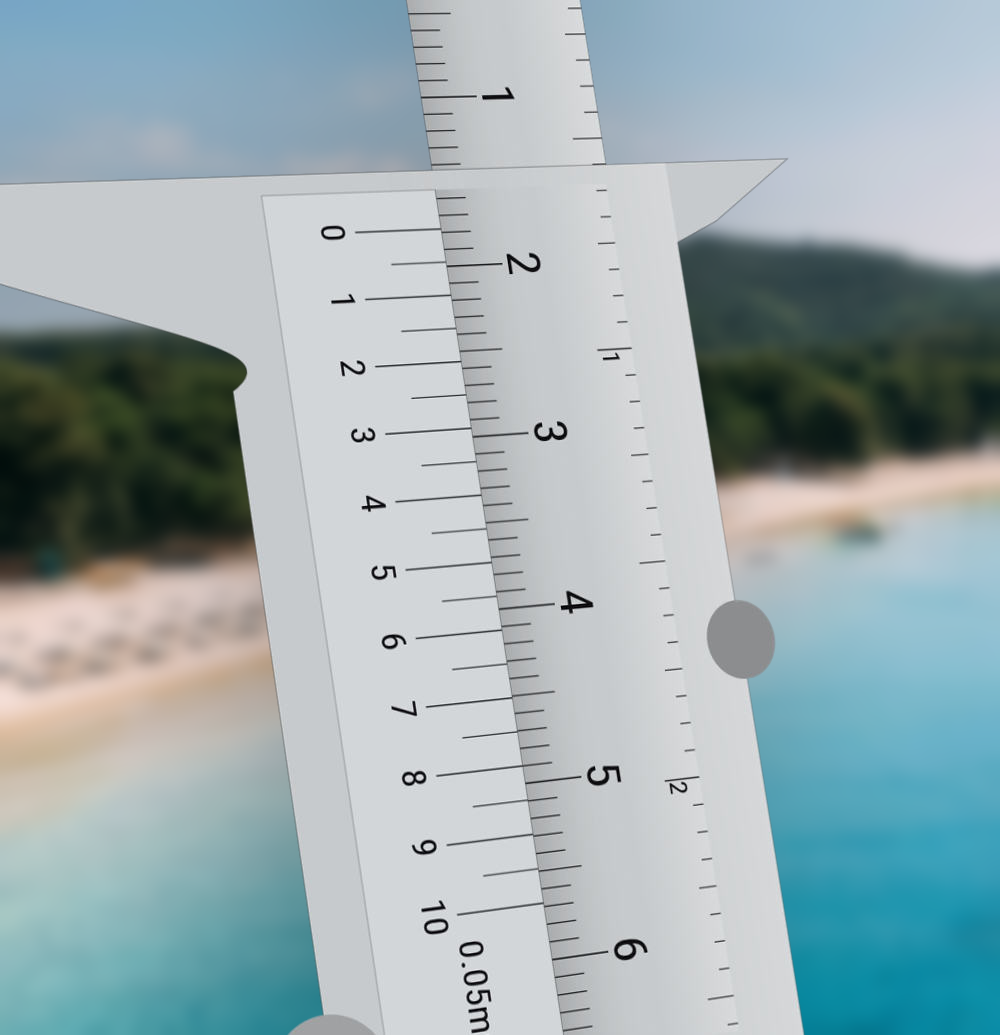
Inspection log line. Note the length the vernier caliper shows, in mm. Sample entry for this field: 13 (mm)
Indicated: 17.8 (mm)
